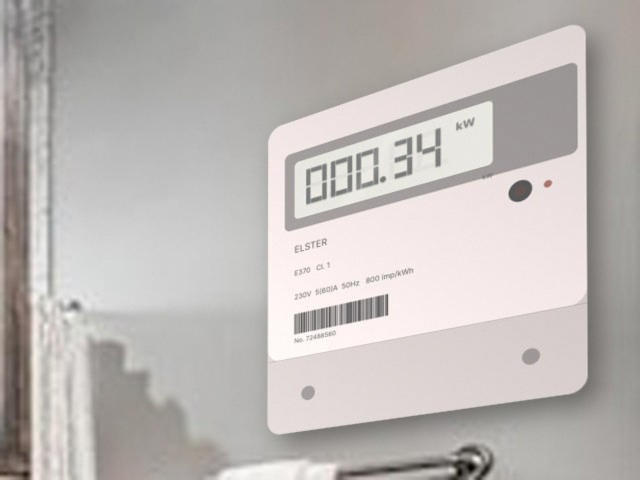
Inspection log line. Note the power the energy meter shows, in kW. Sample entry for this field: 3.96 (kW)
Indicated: 0.34 (kW)
